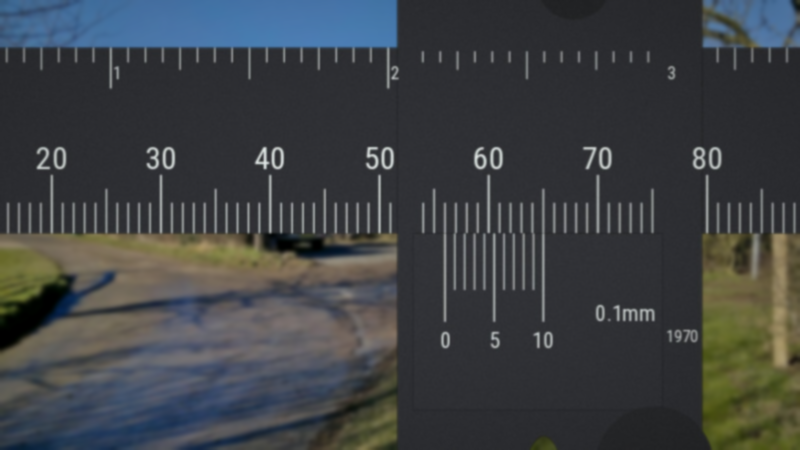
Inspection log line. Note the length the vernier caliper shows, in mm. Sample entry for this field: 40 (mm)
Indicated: 56.0 (mm)
